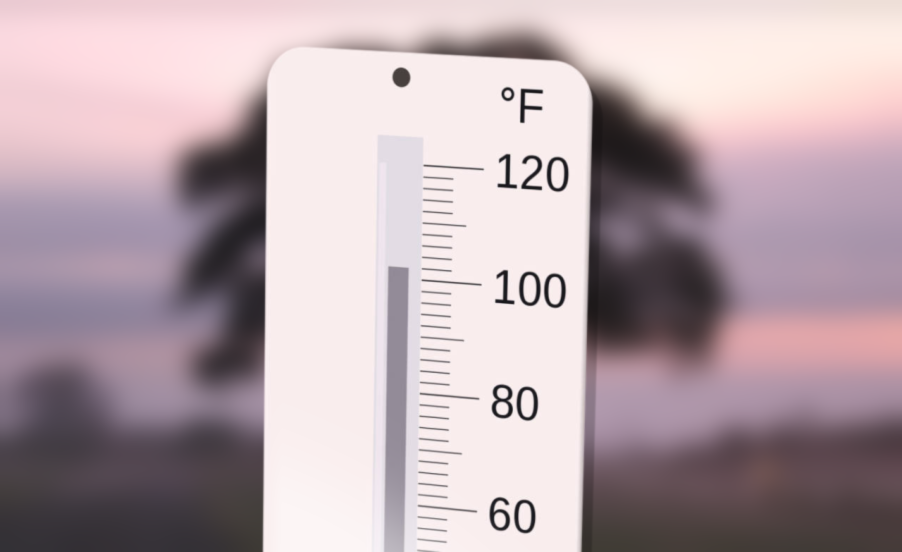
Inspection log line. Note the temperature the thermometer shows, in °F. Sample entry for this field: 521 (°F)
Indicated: 102 (°F)
